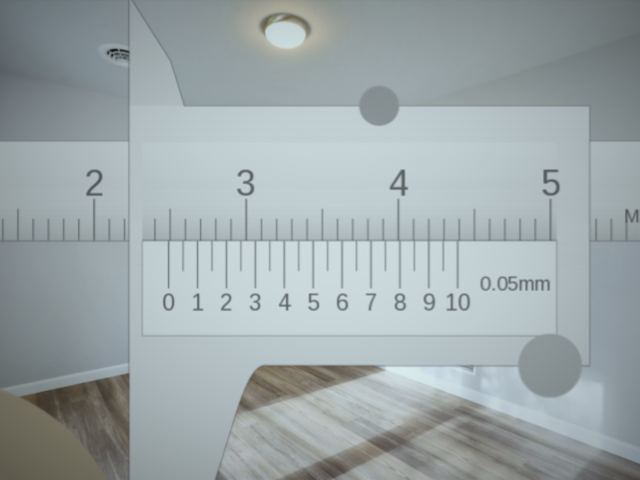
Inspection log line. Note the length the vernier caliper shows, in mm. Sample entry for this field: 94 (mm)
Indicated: 24.9 (mm)
